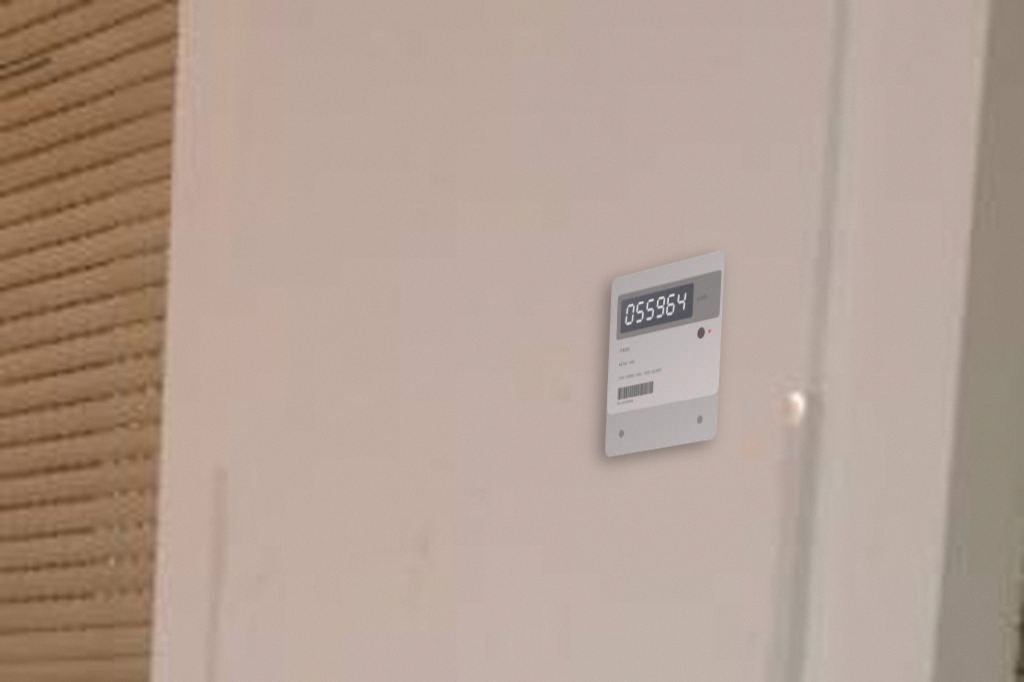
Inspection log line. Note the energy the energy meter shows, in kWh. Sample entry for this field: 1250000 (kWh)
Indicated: 55964 (kWh)
